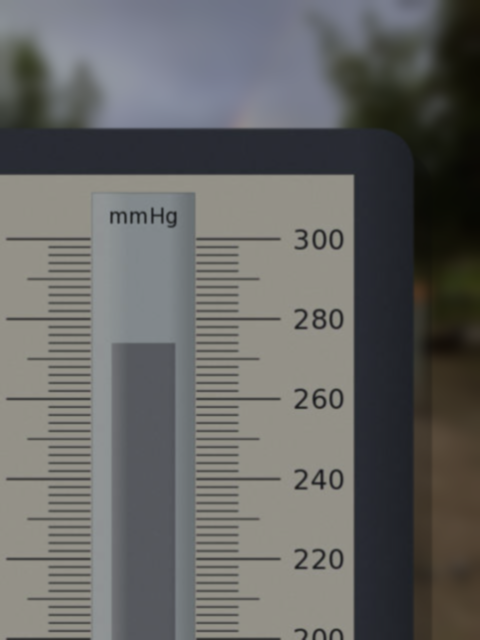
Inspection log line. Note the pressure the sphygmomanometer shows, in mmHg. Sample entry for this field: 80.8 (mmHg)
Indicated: 274 (mmHg)
